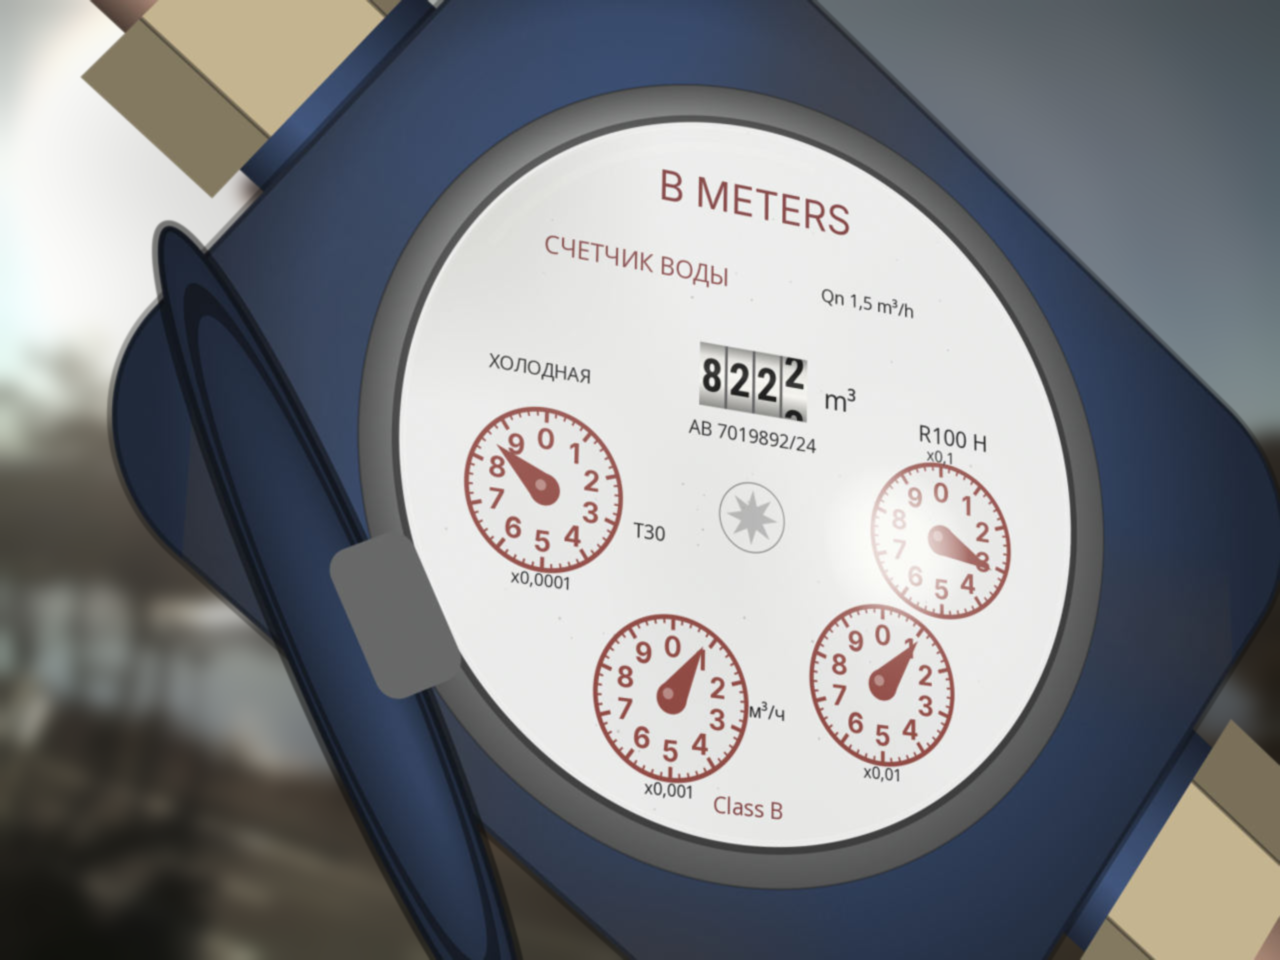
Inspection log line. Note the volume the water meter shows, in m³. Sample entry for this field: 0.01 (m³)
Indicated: 8222.3108 (m³)
